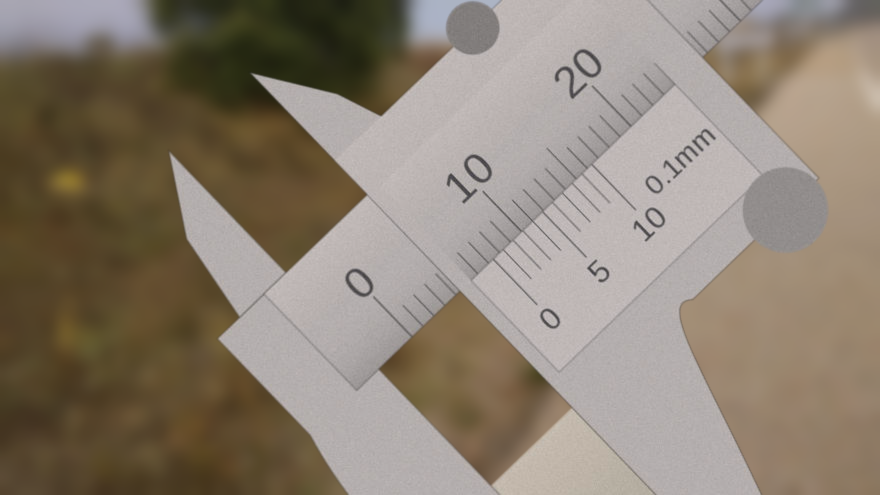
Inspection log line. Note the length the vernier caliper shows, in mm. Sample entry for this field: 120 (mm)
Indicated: 7.4 (mm)
